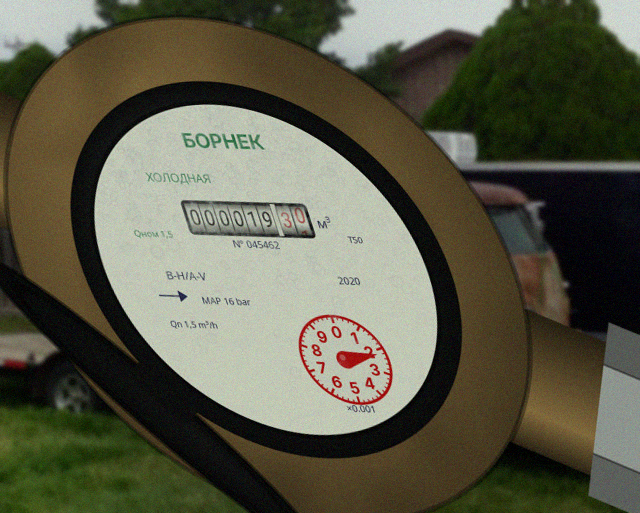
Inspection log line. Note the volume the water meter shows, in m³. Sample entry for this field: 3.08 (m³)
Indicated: 19.302 (m³)
